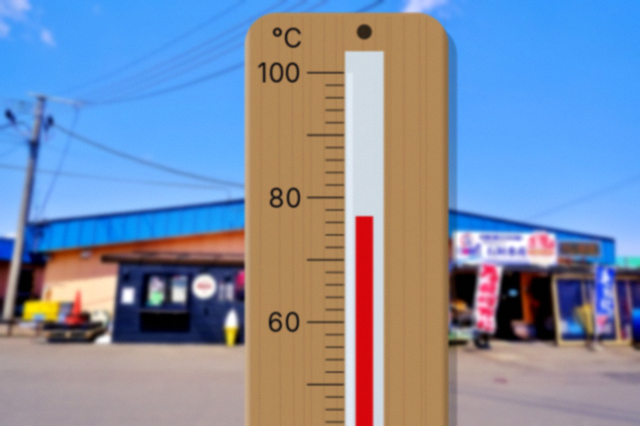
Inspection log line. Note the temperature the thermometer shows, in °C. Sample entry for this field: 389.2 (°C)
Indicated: 77 (°C)
